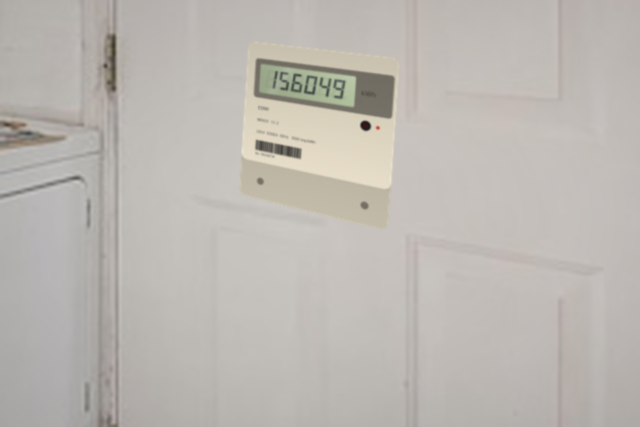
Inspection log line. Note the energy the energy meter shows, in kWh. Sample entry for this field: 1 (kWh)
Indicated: 156049 (kWh)
